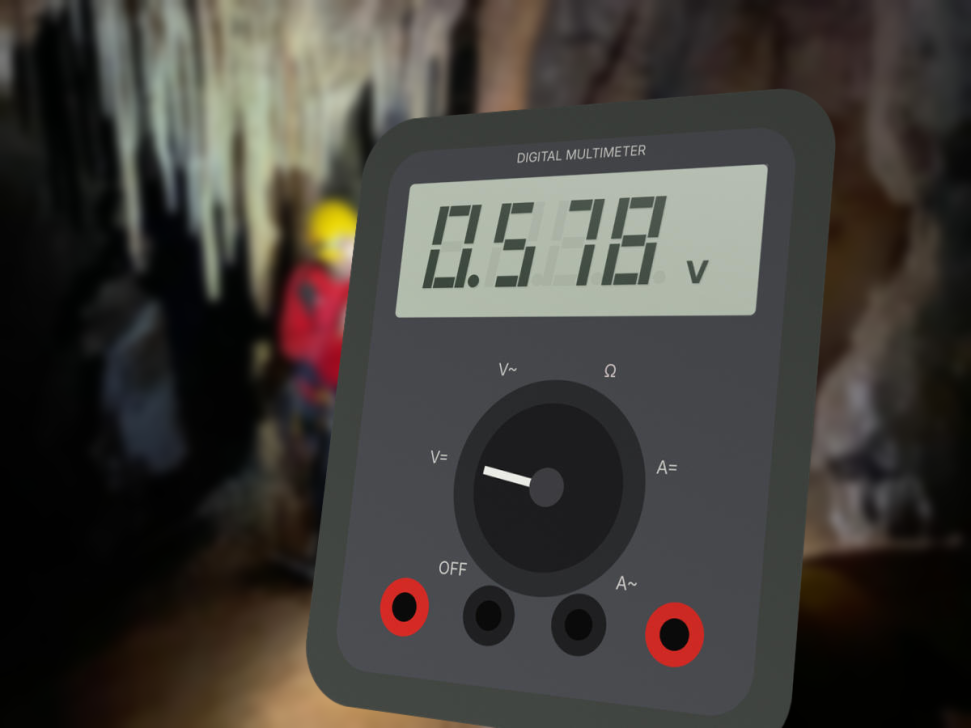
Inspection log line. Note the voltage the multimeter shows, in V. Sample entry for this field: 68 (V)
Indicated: 0.578 (V)
